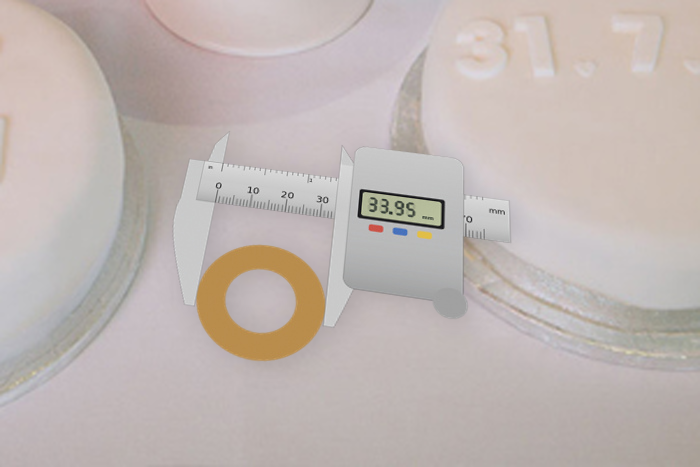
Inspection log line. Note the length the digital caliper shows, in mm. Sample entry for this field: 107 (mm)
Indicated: 33.95 (mm)
